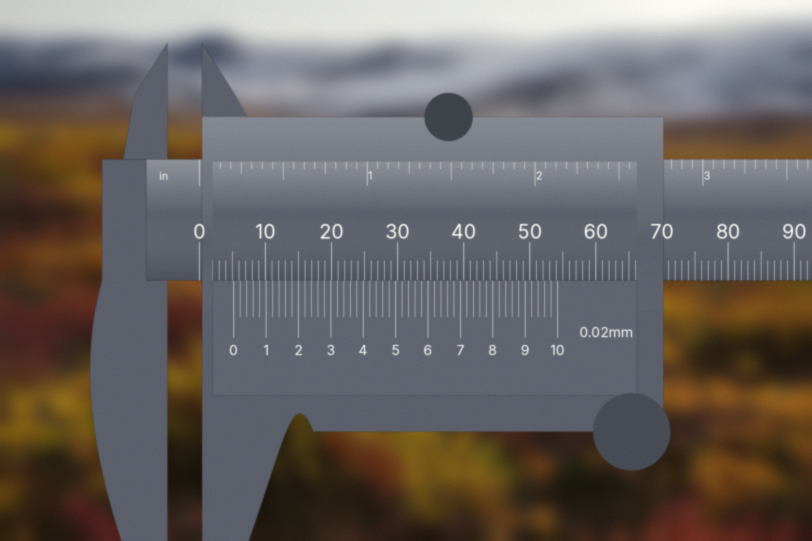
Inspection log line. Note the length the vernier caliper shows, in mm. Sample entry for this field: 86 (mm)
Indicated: 5.2 (mm)
